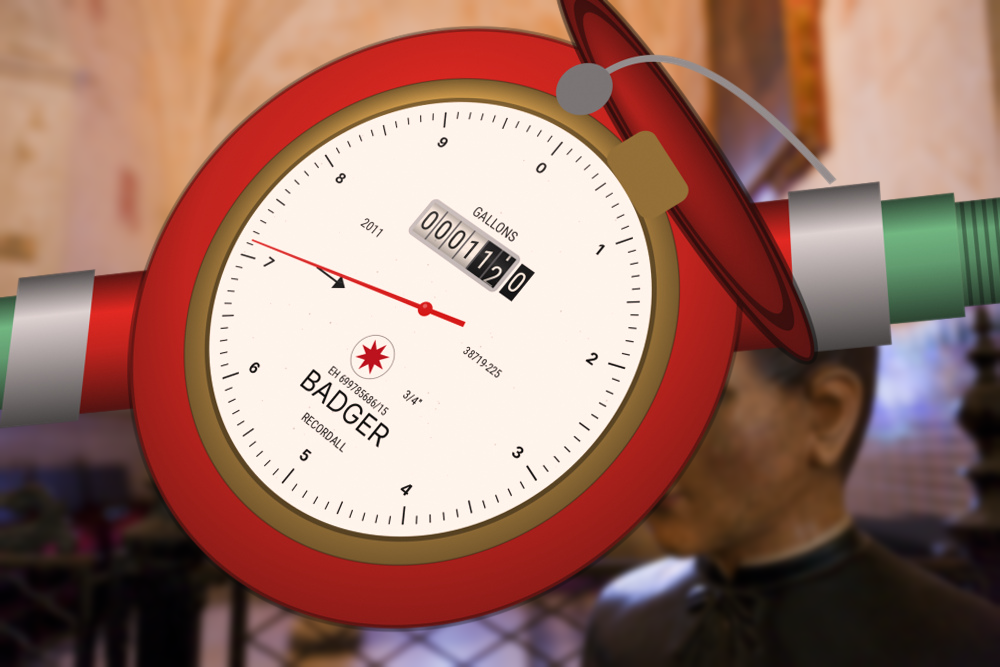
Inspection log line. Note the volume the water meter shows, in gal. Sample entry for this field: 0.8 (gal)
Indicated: 1117.1 (gal)
